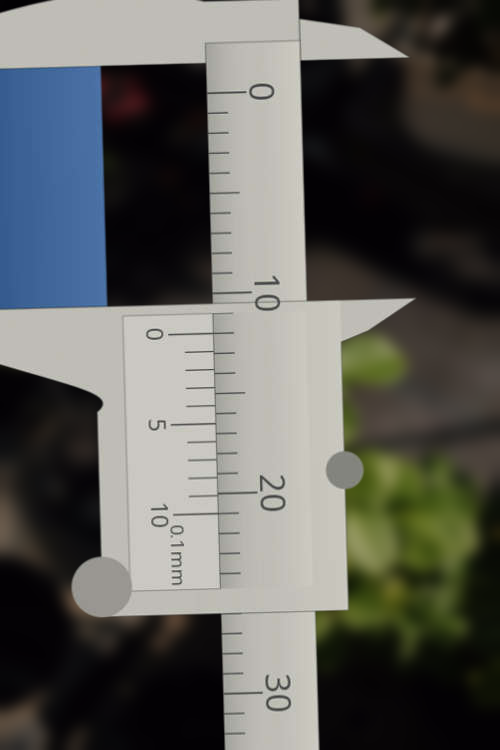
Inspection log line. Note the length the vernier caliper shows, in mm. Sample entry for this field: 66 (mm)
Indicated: 12.0 (mm)
